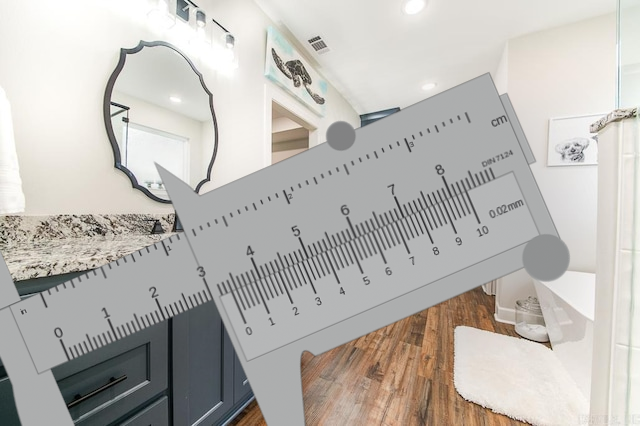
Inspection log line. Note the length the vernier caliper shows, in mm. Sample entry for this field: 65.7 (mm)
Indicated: 34.0 (mm)
